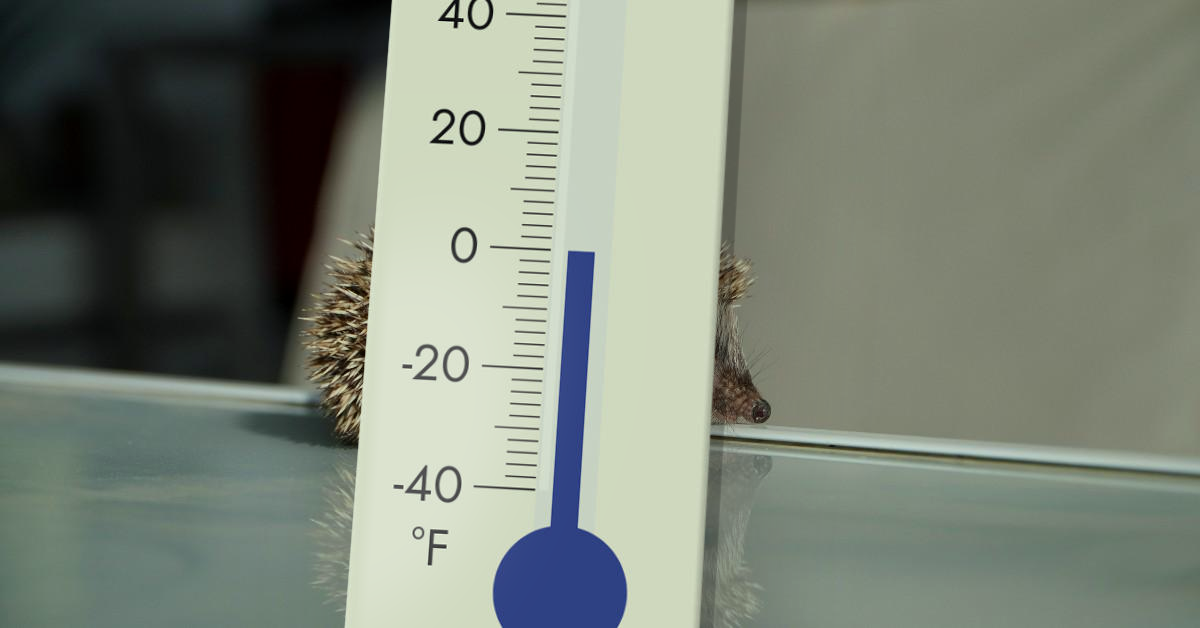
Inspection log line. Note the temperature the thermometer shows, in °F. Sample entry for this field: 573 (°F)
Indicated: 0 (°F)
